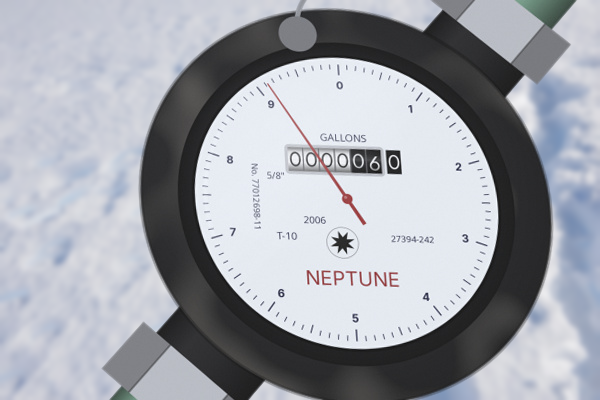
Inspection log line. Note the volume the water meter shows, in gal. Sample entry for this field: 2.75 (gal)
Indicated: 59.1 (gal)
